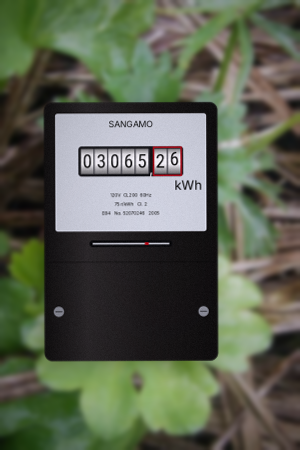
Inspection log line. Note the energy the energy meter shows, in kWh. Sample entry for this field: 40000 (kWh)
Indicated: 3065.26 (kWh)
